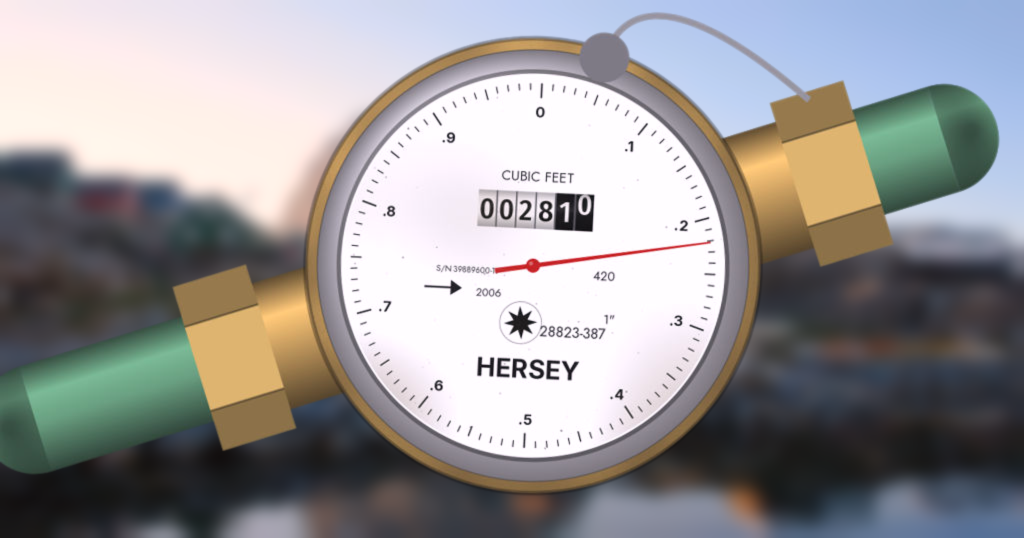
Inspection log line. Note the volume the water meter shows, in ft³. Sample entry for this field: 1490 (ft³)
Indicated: 2810.22 (ft³)
